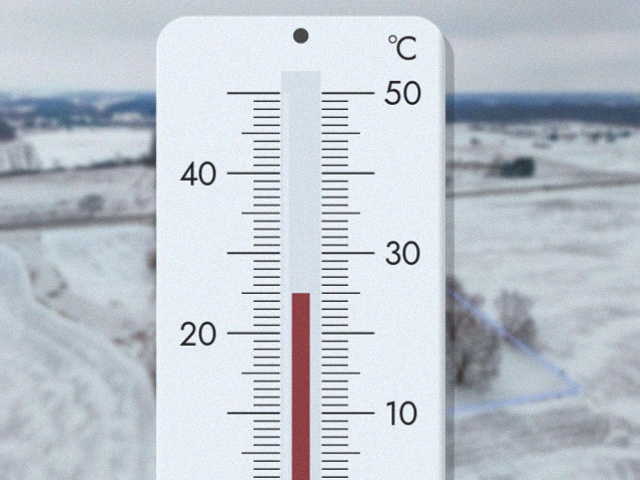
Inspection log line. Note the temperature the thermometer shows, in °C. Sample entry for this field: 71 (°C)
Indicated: 25 (°C)
